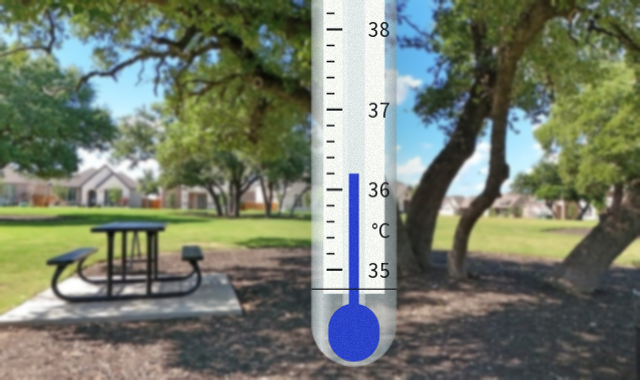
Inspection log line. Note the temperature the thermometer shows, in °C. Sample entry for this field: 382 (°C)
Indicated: 36.2 (°C)
